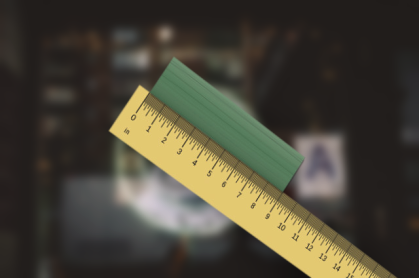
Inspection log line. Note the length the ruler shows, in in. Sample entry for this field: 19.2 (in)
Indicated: 9 (in)
